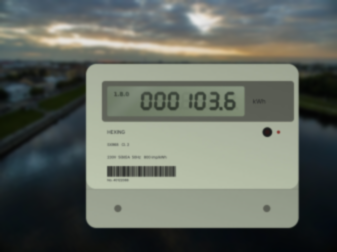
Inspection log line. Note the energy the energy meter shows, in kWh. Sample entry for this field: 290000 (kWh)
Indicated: 103.6 (kWh)
